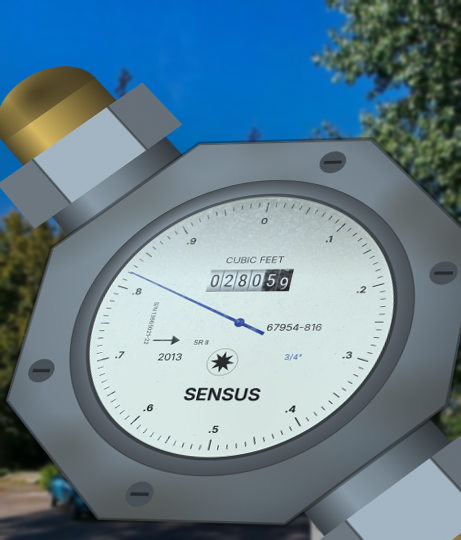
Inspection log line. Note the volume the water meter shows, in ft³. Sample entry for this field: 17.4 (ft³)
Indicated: 28058.82 (ft³)
